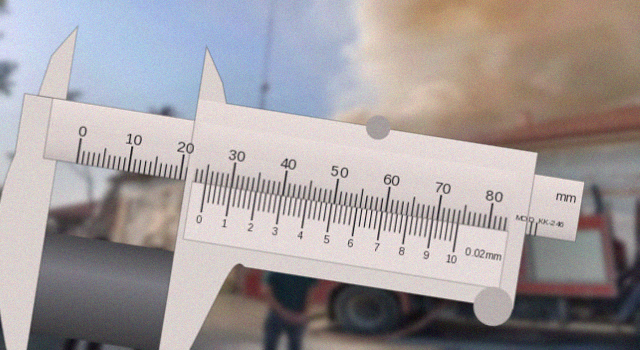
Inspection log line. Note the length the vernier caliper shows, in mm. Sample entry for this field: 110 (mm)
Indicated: 25.0 (mm)
